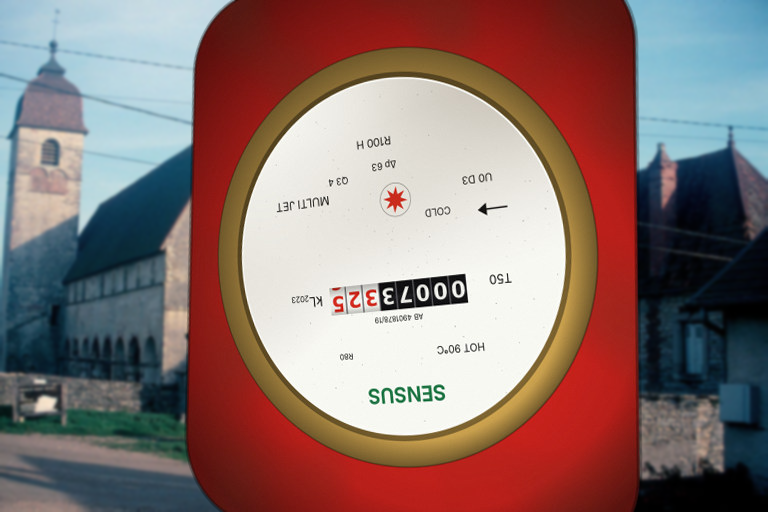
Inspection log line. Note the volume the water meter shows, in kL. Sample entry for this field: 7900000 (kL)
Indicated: 73.325 (kL)
